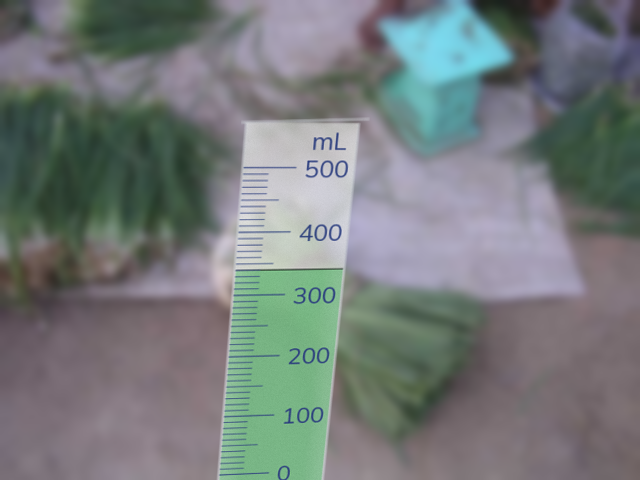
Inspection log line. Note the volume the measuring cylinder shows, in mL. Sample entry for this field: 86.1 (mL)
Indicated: 340 (mL)
